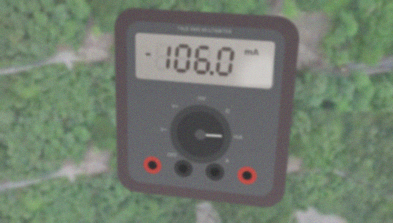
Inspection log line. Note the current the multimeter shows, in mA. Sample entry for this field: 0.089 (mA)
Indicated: -106.0 (mA)
